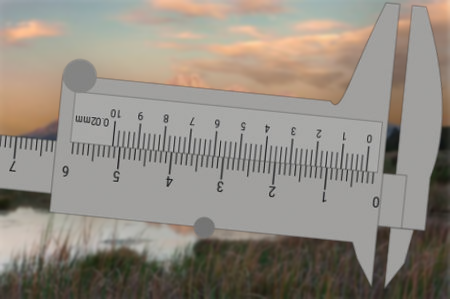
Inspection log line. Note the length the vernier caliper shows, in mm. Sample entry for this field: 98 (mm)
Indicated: 2.4 (mm)
